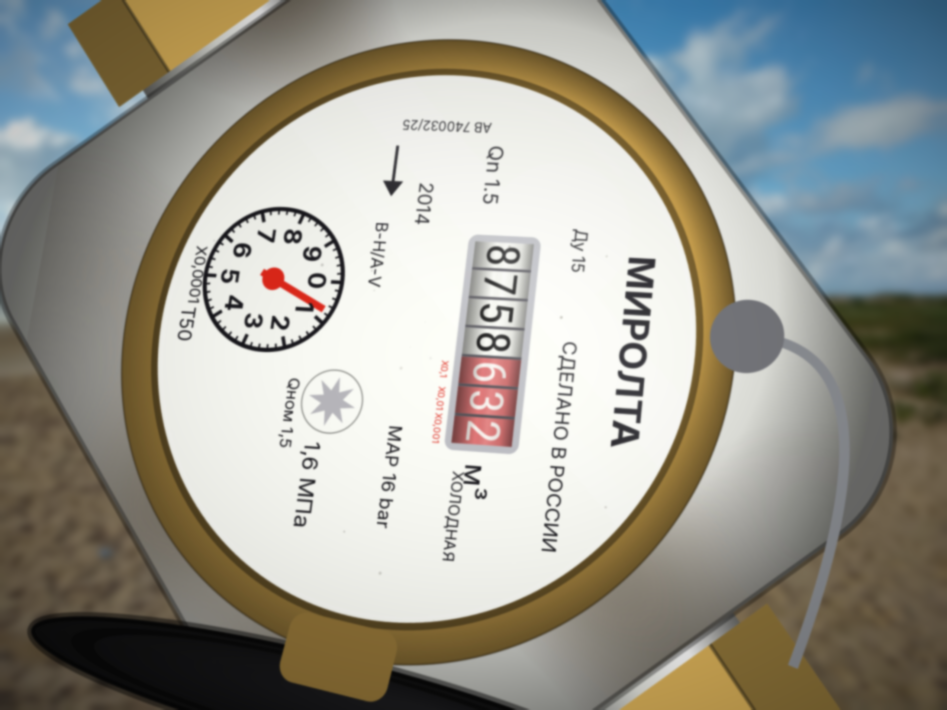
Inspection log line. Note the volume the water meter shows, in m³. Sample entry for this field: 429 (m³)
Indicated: 8758.6320 (m³)
